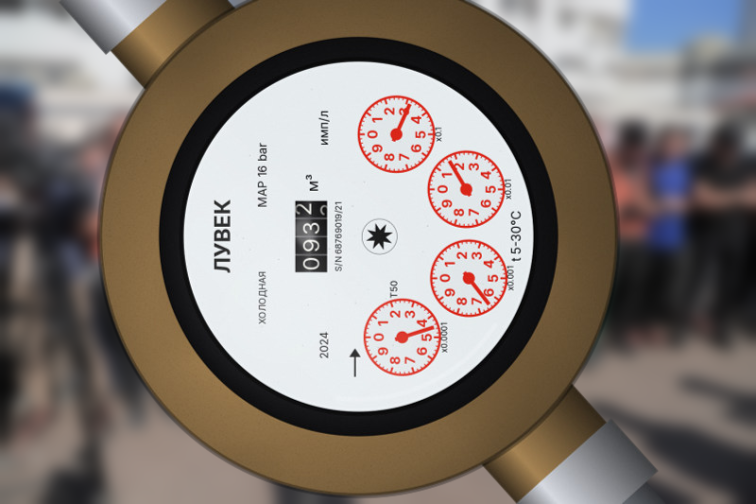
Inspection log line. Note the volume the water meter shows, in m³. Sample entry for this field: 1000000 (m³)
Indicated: 932.3164 (m³)
